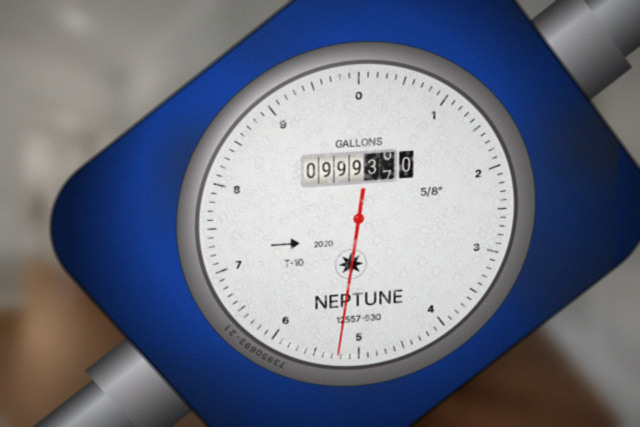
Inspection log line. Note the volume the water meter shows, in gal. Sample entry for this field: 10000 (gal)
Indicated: 999365.2 (gal)
